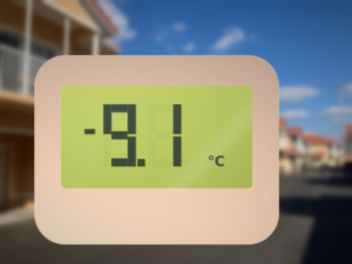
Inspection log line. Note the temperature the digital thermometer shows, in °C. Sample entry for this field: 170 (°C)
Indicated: -9.1 (°C)
